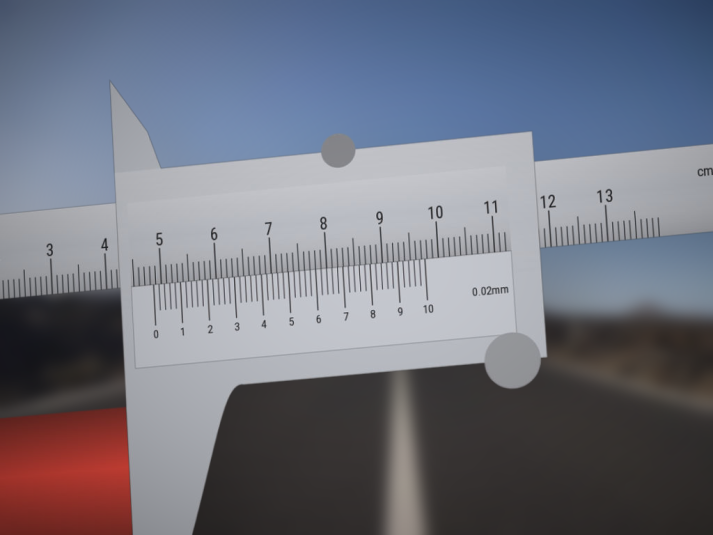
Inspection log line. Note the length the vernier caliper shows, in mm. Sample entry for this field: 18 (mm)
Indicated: 48.6 (mm)
